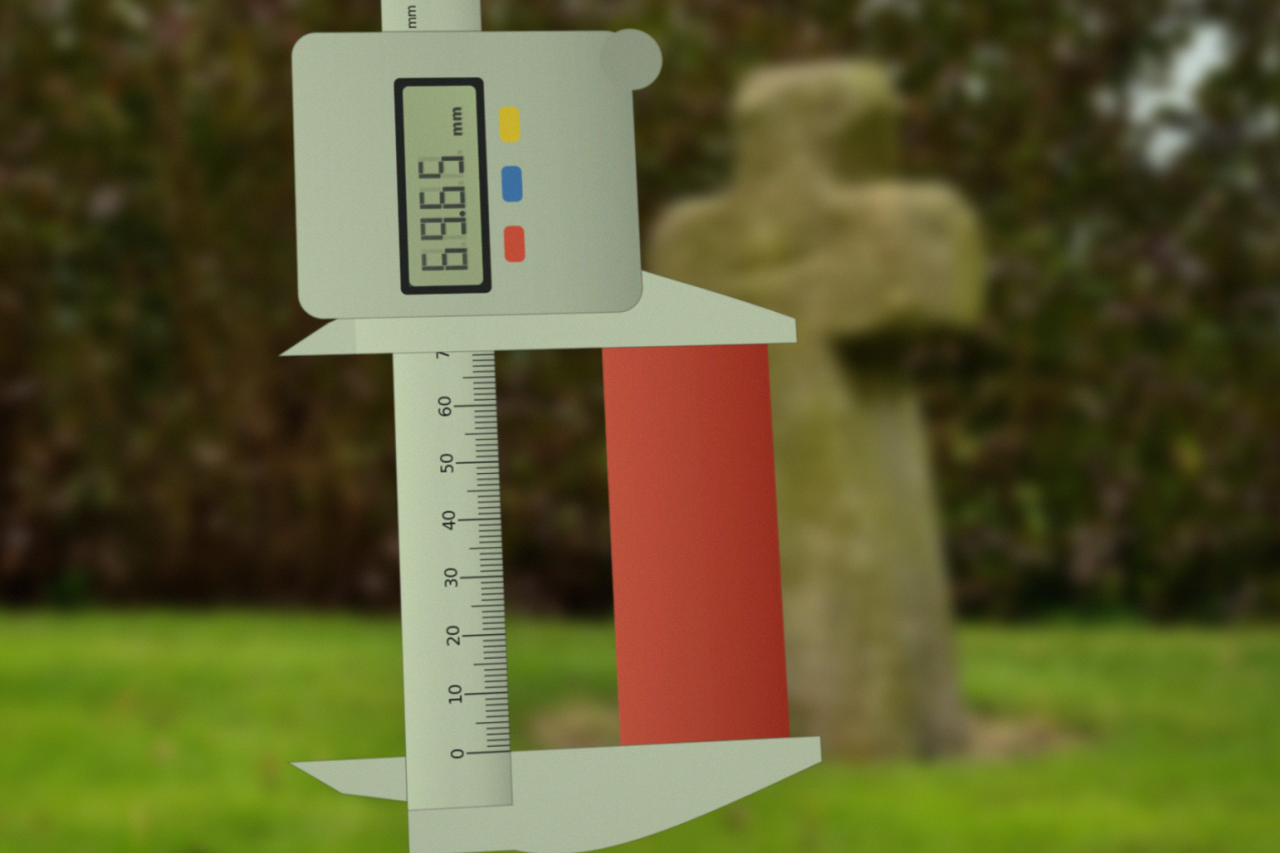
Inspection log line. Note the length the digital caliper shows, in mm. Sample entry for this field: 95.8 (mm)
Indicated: 69.65 (mm)
